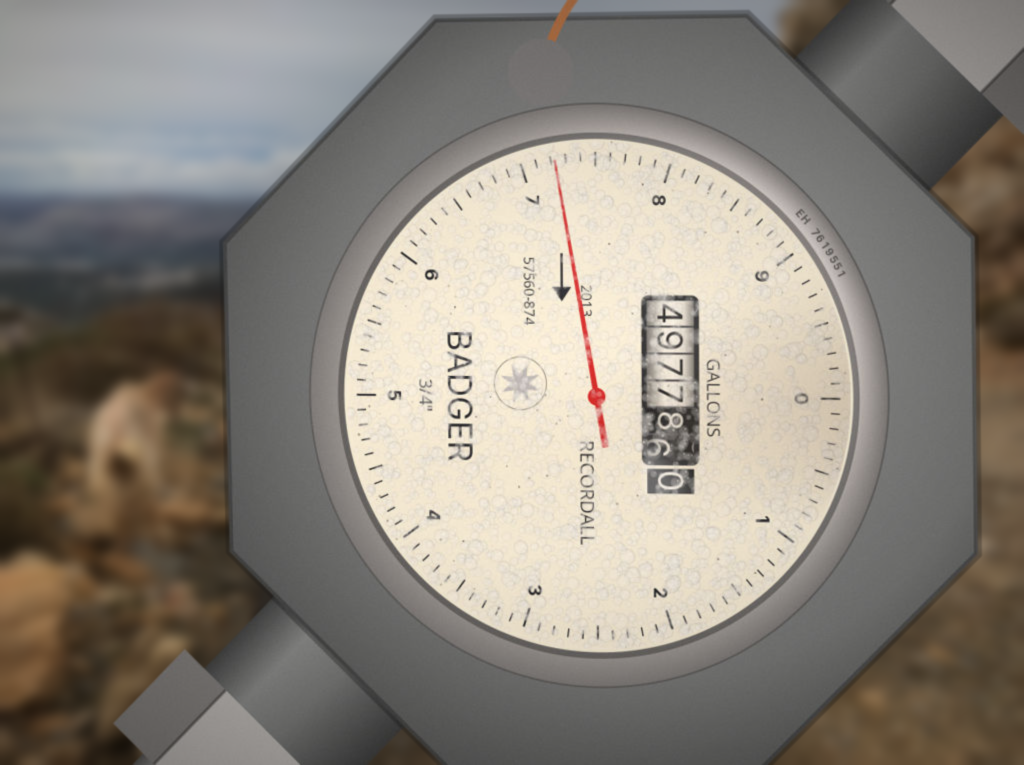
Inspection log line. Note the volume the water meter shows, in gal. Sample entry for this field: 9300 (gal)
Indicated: 4977857.2 (gal)
